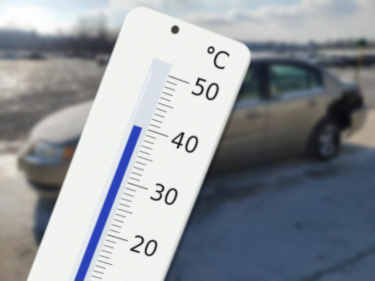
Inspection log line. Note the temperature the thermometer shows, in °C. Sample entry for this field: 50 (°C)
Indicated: 40 (°C)
